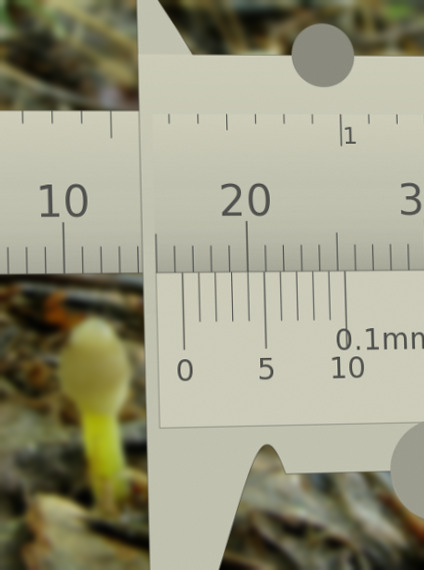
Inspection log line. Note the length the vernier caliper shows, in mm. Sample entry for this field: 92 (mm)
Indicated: 16.4 (mm)
